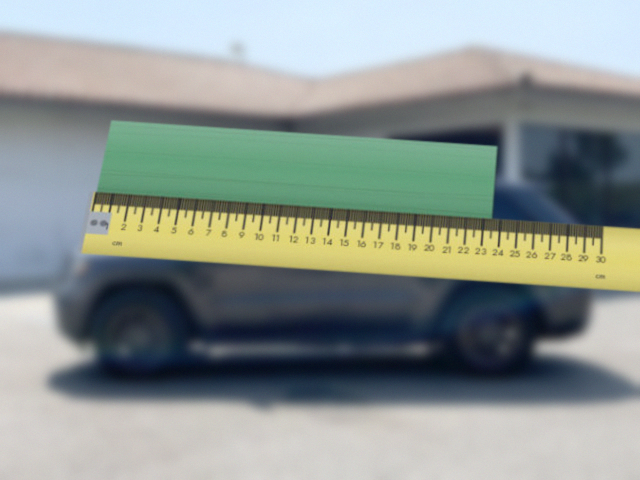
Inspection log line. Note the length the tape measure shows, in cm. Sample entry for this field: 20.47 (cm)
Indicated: 23.5 (cm)
